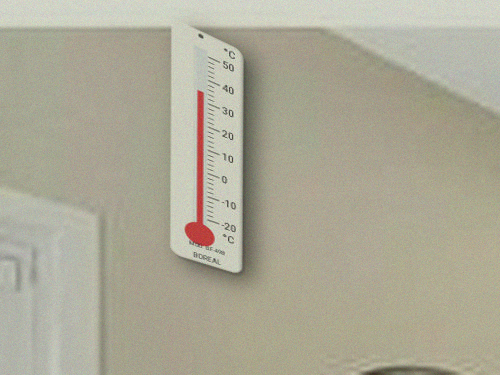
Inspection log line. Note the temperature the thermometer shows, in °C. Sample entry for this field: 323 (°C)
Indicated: 34 (°C)
